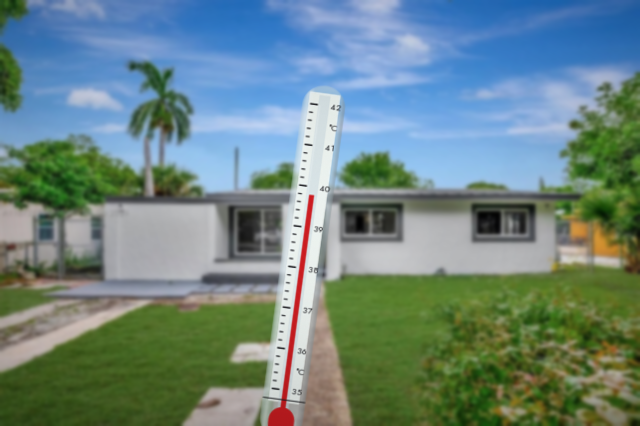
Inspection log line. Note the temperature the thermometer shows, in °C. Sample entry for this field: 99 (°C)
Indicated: 39.8 (°C)
